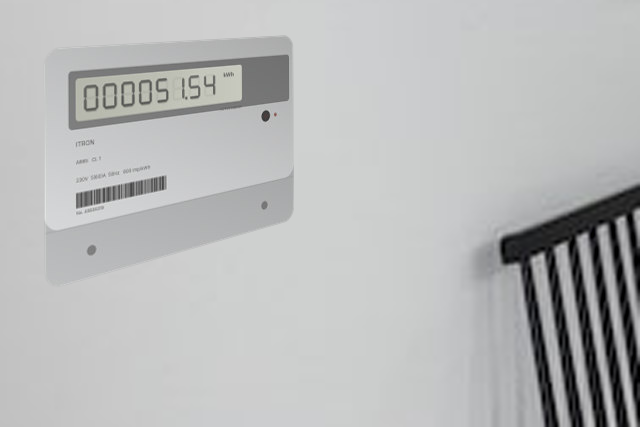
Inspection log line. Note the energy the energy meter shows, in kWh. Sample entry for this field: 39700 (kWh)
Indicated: 51.54 (kWh)
